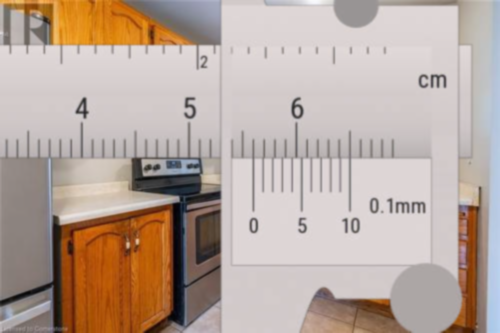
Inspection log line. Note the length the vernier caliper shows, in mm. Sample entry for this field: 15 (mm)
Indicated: 56.0 (mm)
